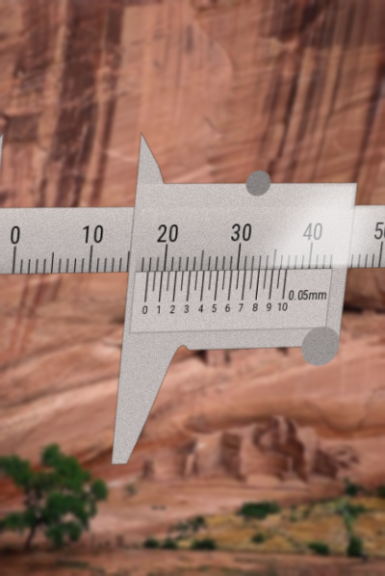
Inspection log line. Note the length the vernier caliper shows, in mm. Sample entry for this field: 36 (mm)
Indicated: 17.8 (mm)
